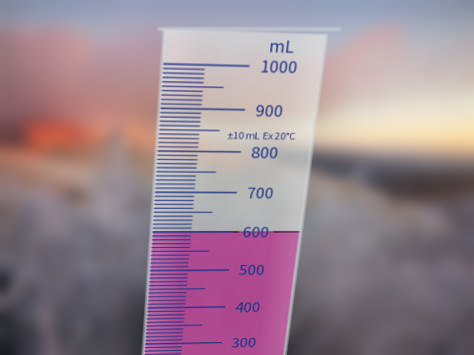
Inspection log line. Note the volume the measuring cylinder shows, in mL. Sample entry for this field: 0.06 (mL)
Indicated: 600 (mL)
